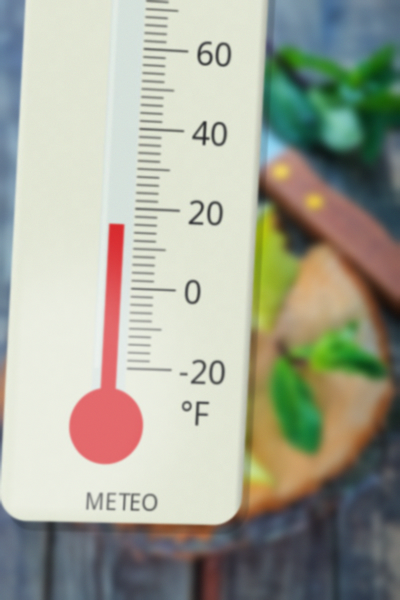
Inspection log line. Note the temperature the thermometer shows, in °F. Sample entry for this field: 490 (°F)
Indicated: 16 (°F)
